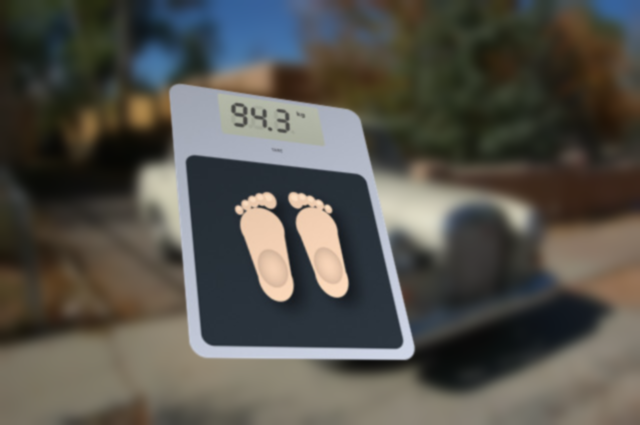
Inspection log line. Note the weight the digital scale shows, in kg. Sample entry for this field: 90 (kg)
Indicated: 94.3 (kg)
